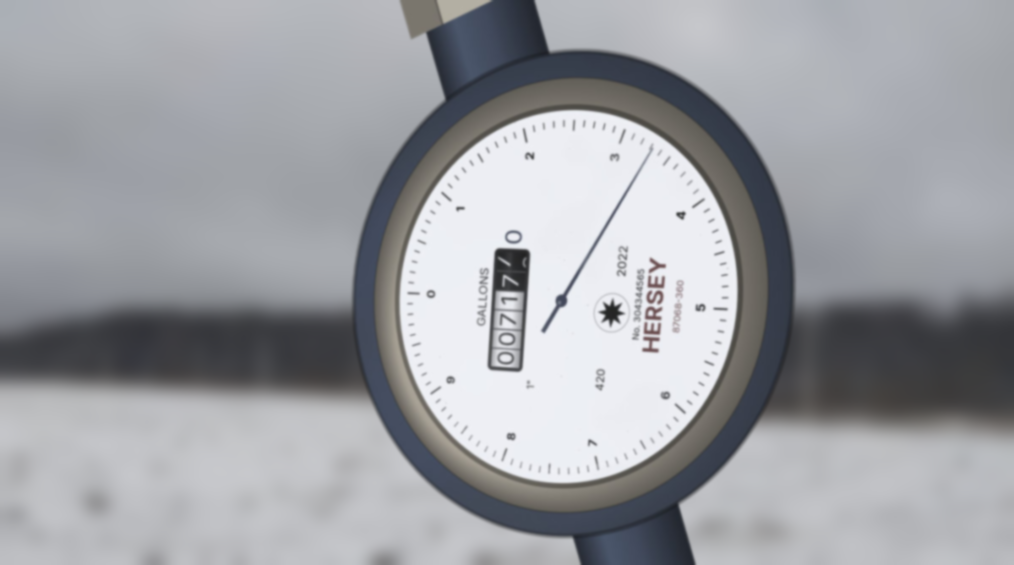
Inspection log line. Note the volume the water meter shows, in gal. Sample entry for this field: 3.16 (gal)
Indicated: 71773.3 (gal)
